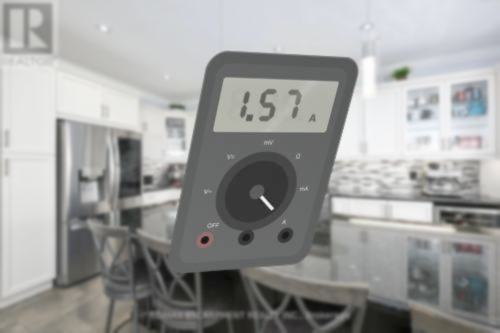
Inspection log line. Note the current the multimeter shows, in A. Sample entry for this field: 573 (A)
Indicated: 1.57 (A)
